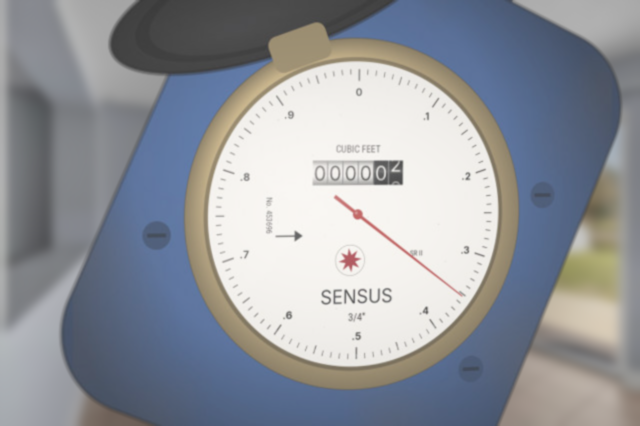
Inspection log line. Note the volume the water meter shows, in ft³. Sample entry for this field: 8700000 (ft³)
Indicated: 2.35 (ft³)
